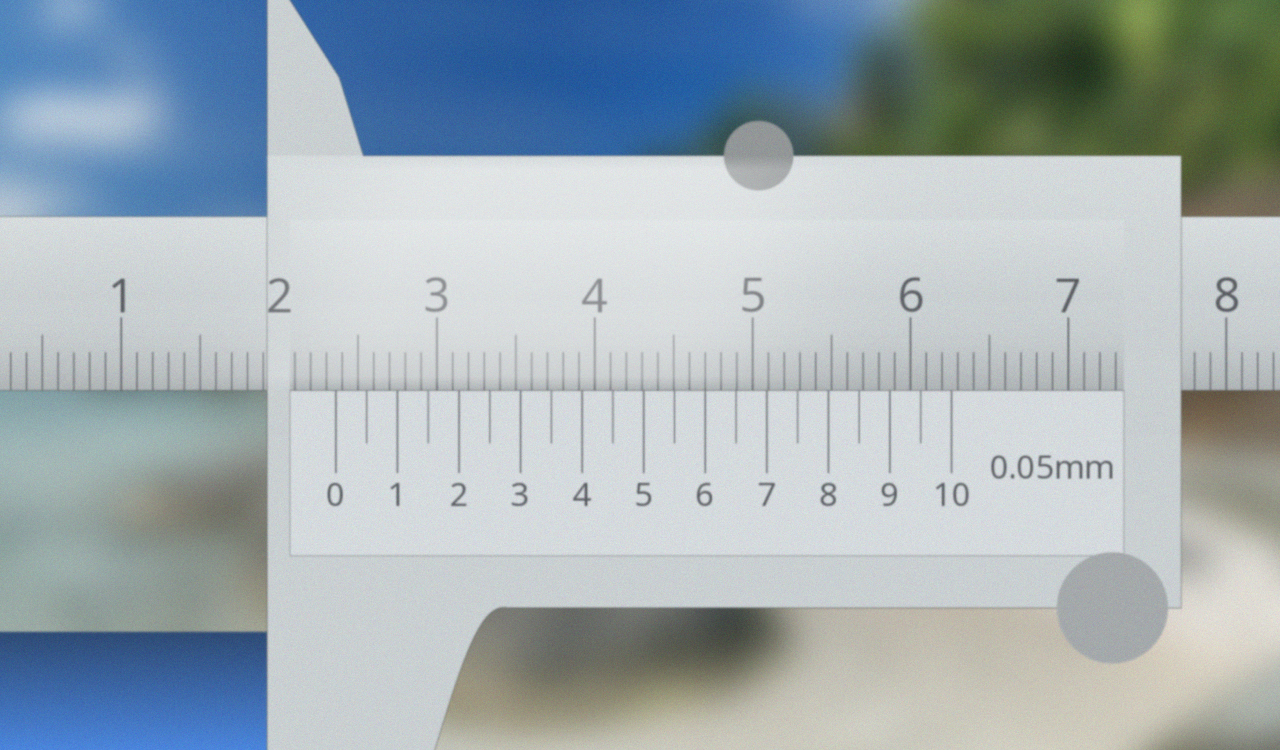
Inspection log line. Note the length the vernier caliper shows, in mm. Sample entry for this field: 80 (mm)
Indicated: 23.6 (mm)
